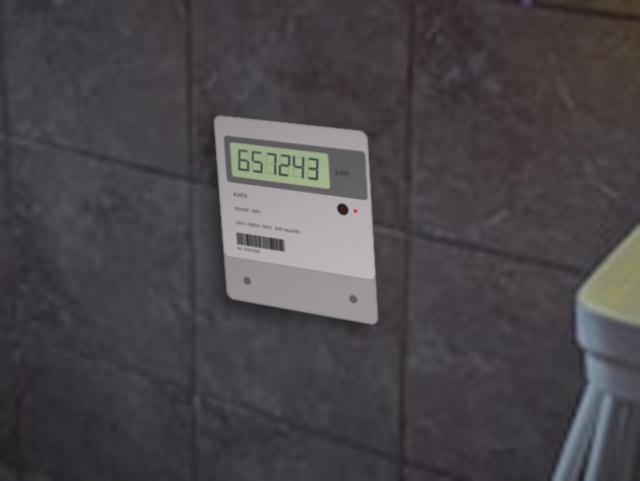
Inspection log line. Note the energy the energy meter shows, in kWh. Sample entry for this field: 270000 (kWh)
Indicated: 657243 (kWh)
